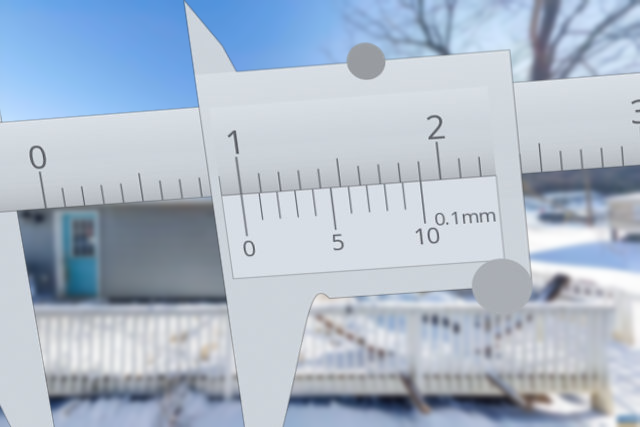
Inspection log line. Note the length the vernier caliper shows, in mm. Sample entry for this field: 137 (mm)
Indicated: 10.0 (mm)
